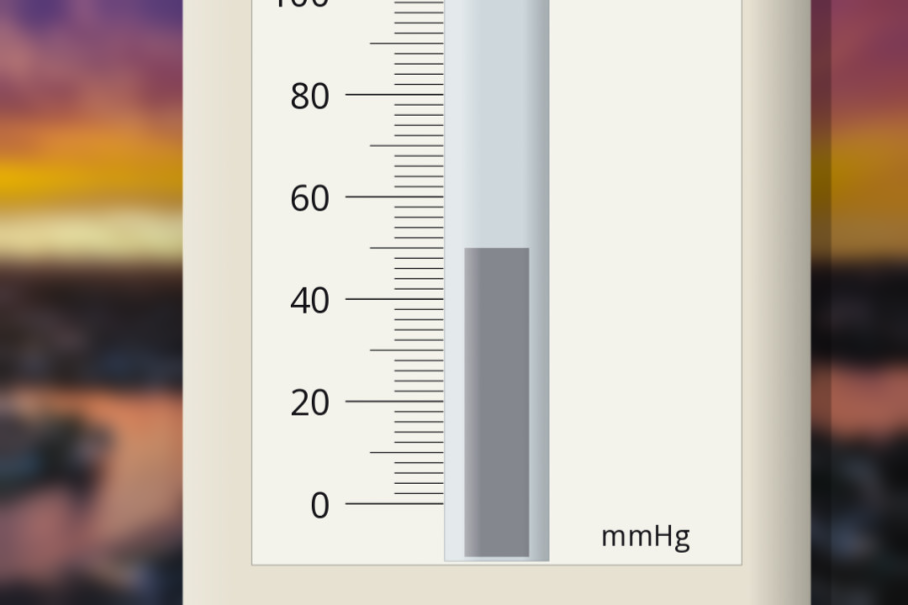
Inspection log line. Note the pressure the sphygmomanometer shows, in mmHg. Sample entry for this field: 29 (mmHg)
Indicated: 50 (mmHg)
